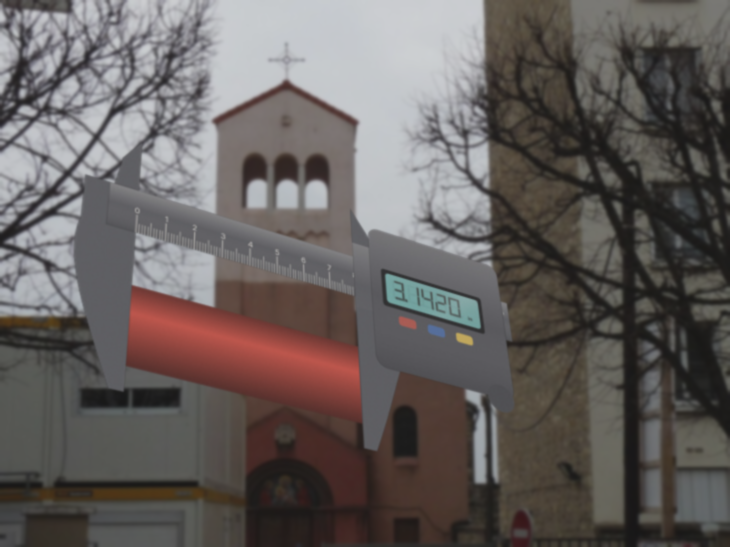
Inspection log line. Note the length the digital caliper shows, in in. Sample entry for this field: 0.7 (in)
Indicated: 3.1420 (in)
